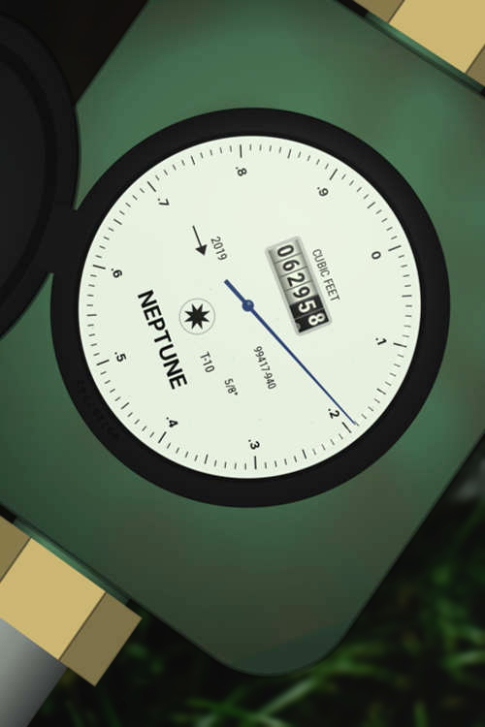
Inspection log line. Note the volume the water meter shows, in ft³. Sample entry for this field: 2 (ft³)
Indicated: 62958.19 (ft³)
